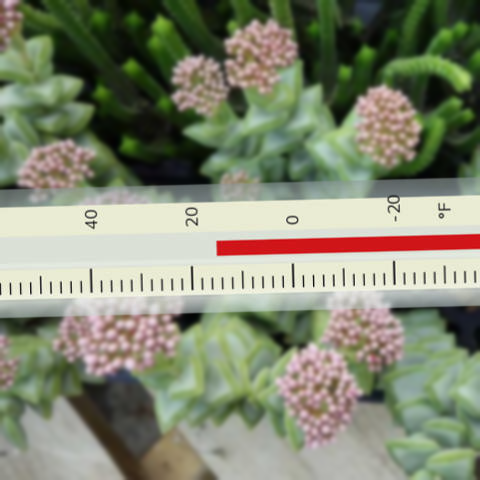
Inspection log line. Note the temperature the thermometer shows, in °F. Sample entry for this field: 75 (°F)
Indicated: 15 (°F)
